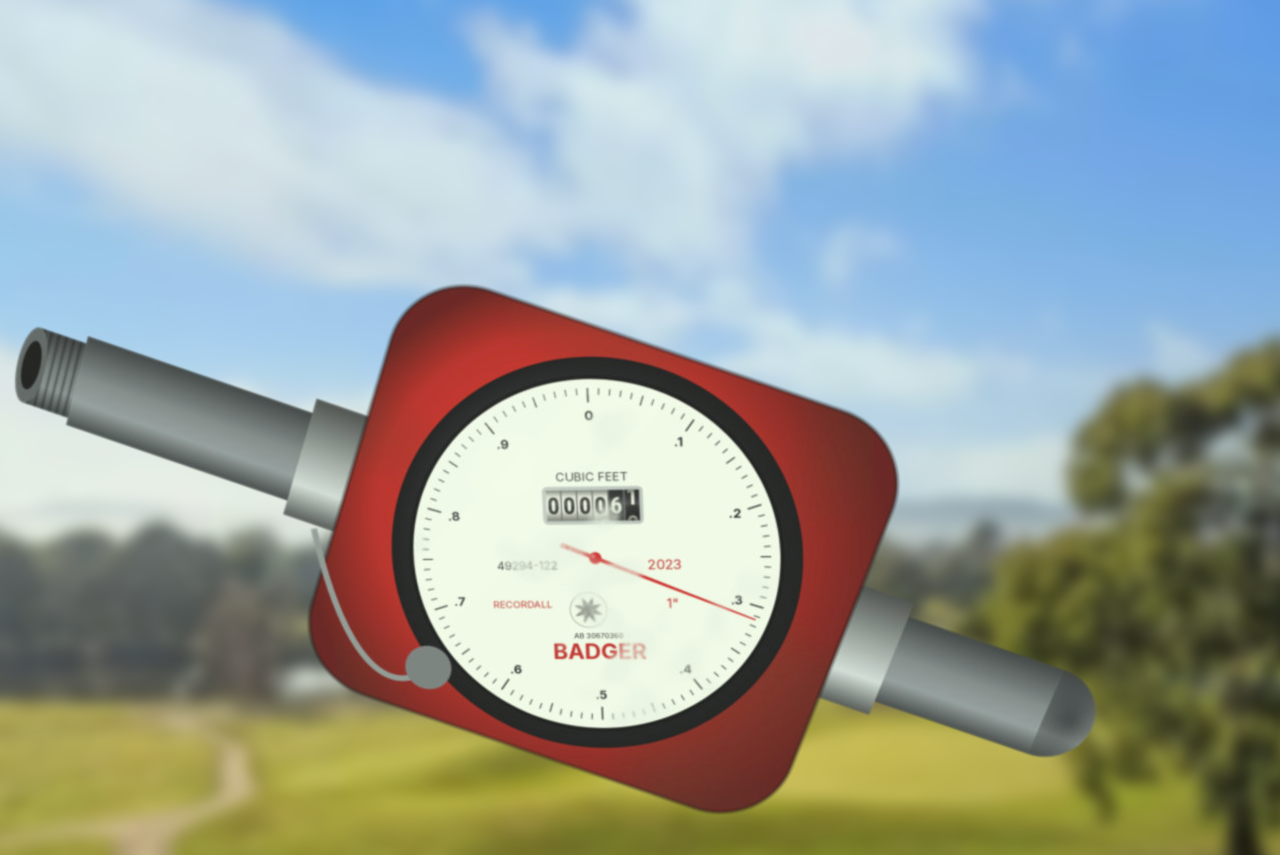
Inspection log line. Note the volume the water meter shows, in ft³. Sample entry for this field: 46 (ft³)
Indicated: 61.31 (ft³)
